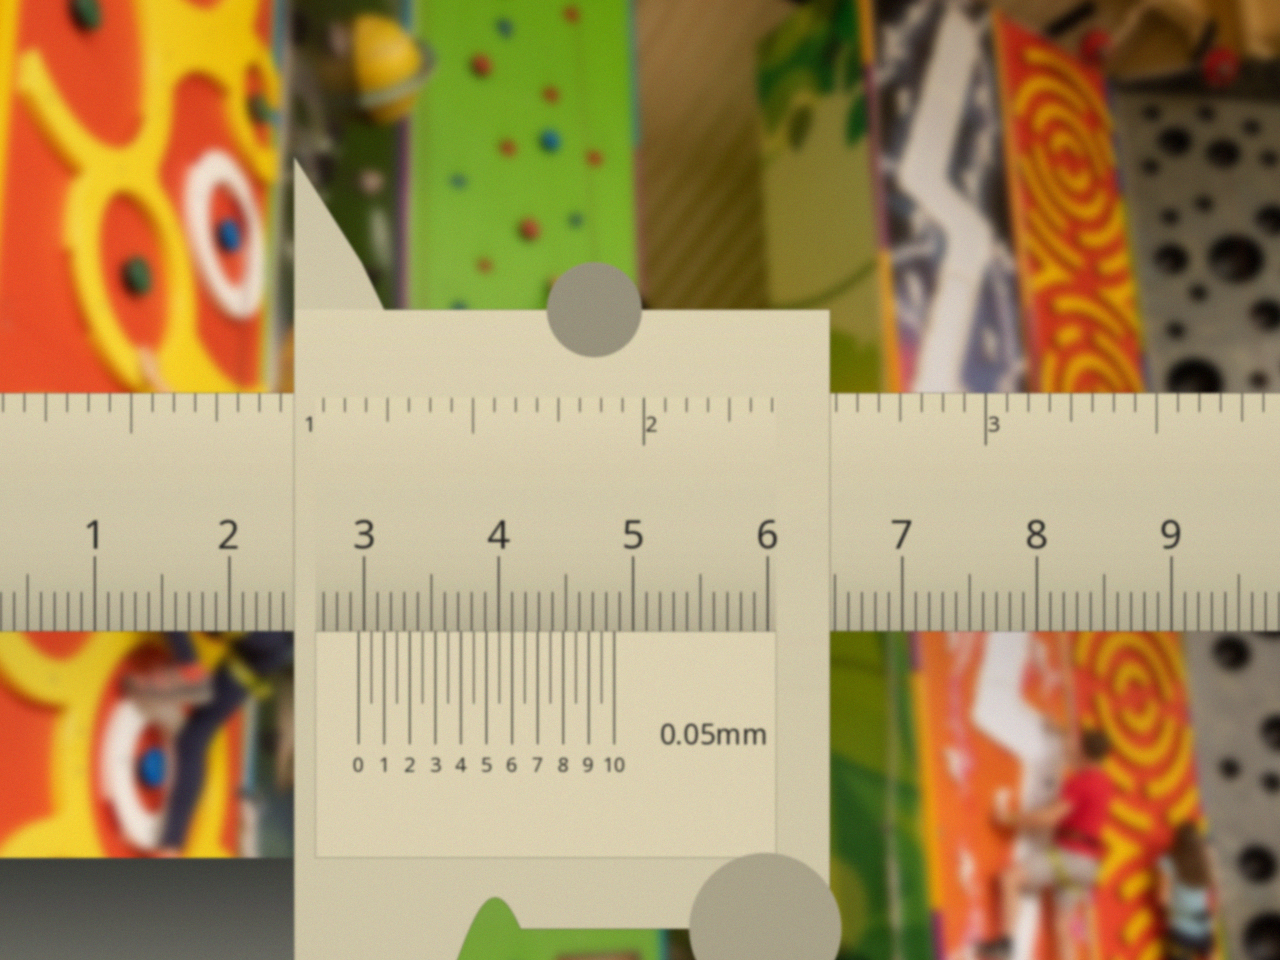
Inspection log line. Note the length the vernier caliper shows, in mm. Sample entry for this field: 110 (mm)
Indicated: 29.6 (mm)
